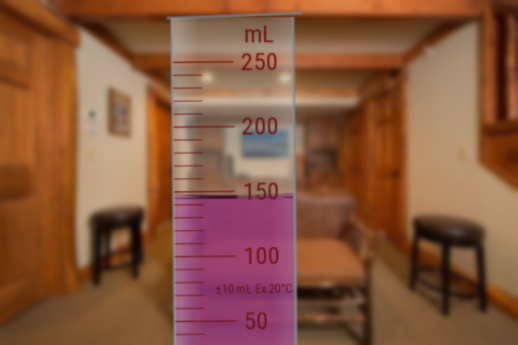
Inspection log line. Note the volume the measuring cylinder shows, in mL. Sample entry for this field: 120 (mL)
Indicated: 145 (mL)
